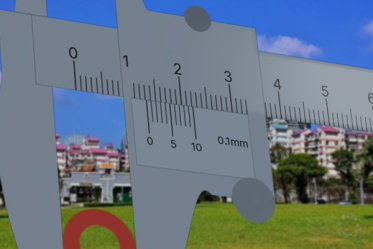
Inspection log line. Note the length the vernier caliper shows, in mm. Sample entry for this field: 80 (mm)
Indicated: 13.2 (mm)
